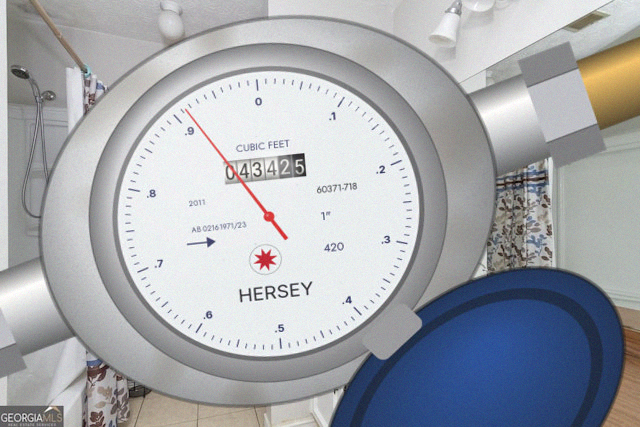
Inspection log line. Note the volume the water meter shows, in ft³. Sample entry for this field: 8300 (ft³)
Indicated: 43424.91 (ft³)
